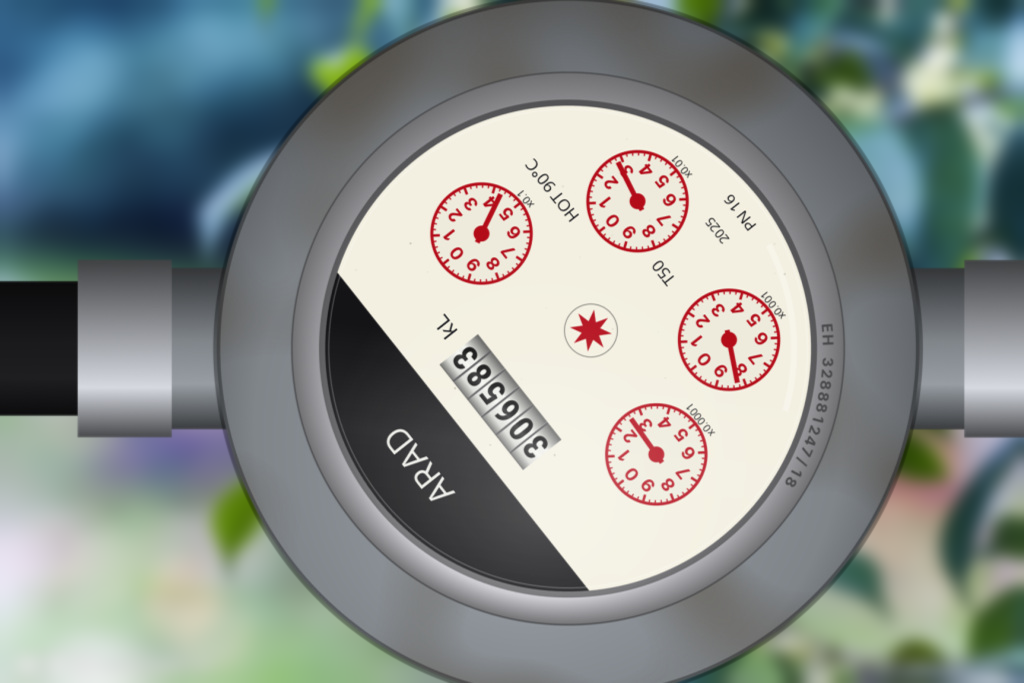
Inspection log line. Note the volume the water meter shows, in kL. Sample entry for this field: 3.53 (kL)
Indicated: 306583.4282 (kL)
